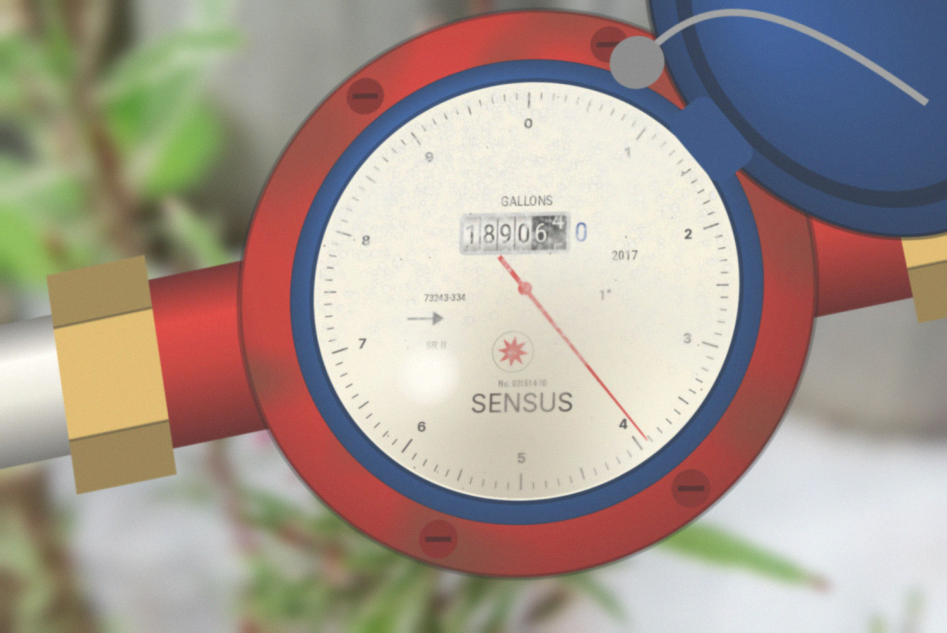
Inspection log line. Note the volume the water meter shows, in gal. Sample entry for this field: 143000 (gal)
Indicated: 1890643.9 (gal)
